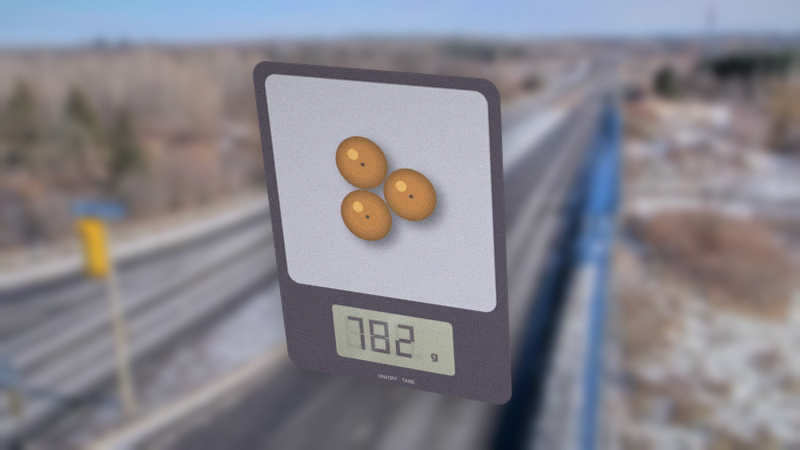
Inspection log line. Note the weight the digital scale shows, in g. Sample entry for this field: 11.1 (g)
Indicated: 782 (g)
